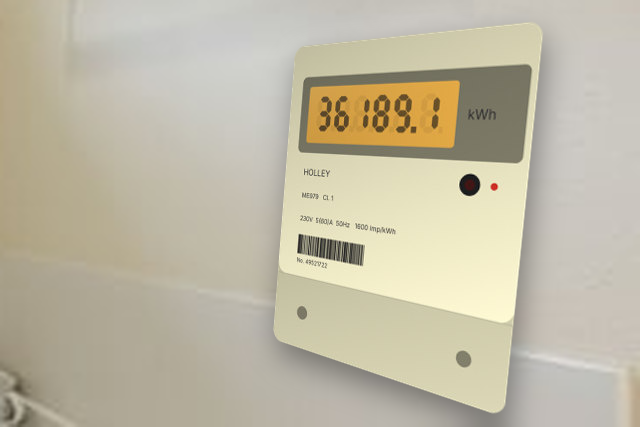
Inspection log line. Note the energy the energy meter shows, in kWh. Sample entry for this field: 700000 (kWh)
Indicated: 36189.1 (kWh)
